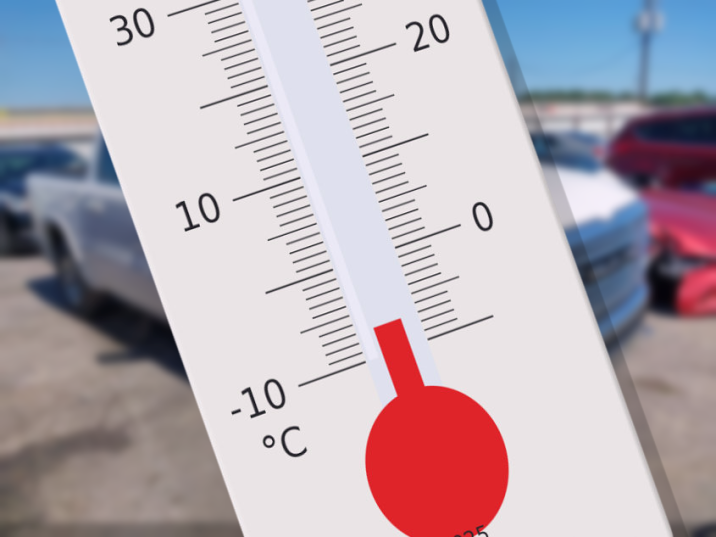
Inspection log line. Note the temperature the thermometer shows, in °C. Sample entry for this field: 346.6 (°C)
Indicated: -7 (°C)
